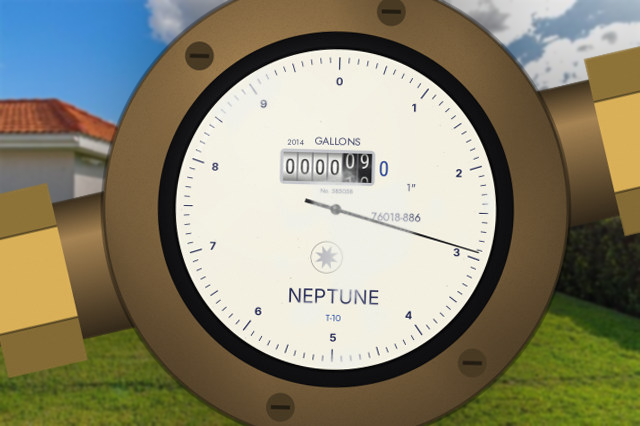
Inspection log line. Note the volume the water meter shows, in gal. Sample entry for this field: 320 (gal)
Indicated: 92.9 (gal)
